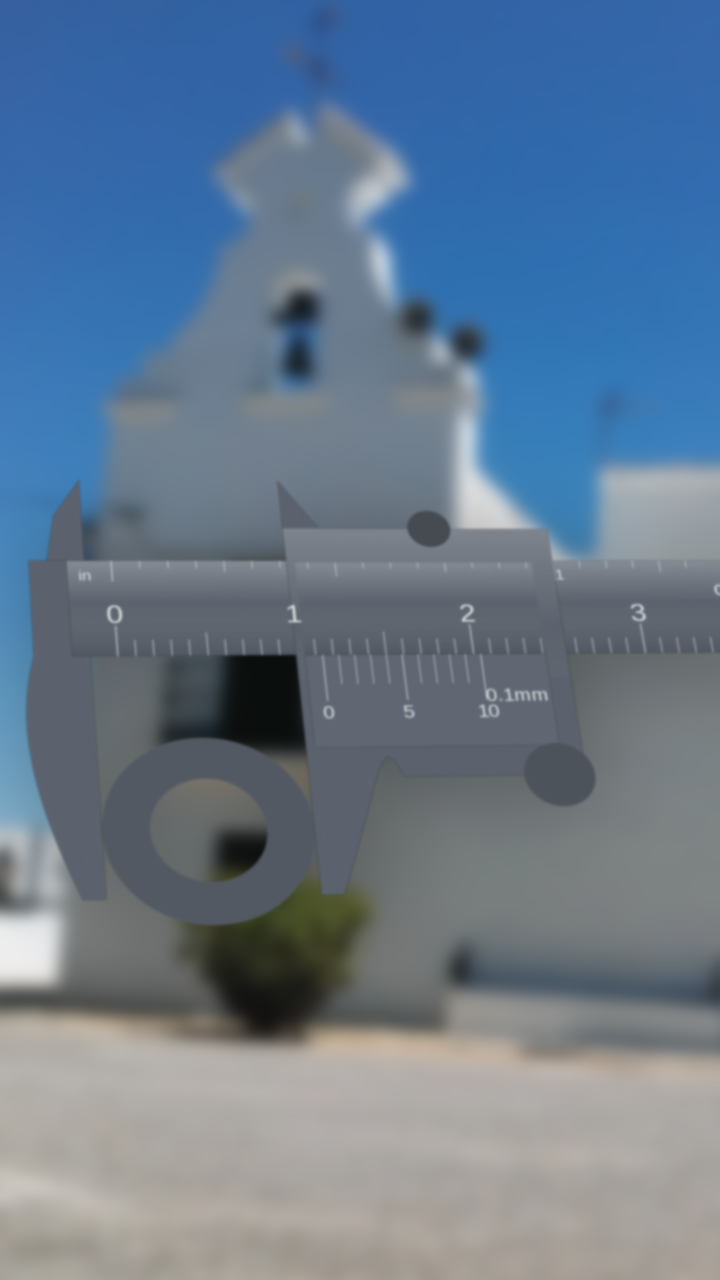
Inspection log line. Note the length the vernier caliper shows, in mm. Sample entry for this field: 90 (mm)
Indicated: 11.4 (mm)
